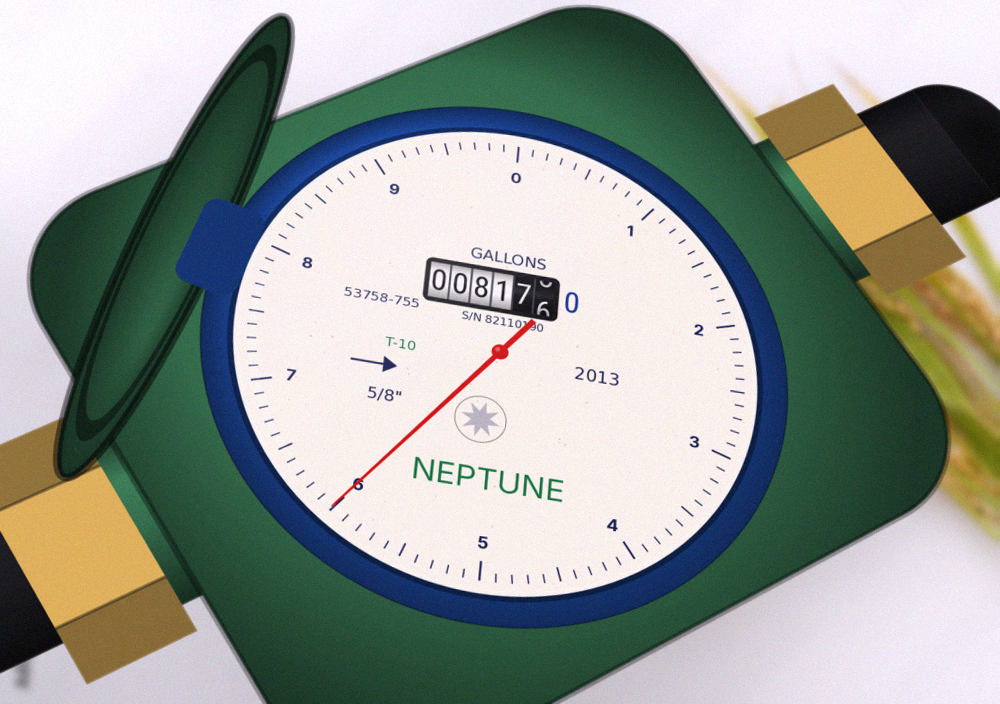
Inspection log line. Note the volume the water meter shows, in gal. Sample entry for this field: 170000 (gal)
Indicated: 81756.0 (gal)
